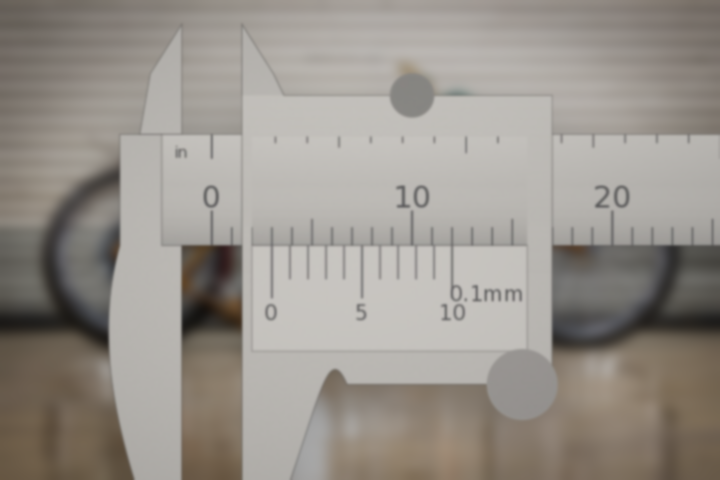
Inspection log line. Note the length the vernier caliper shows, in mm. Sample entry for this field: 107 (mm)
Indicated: 3.0 (mm)
